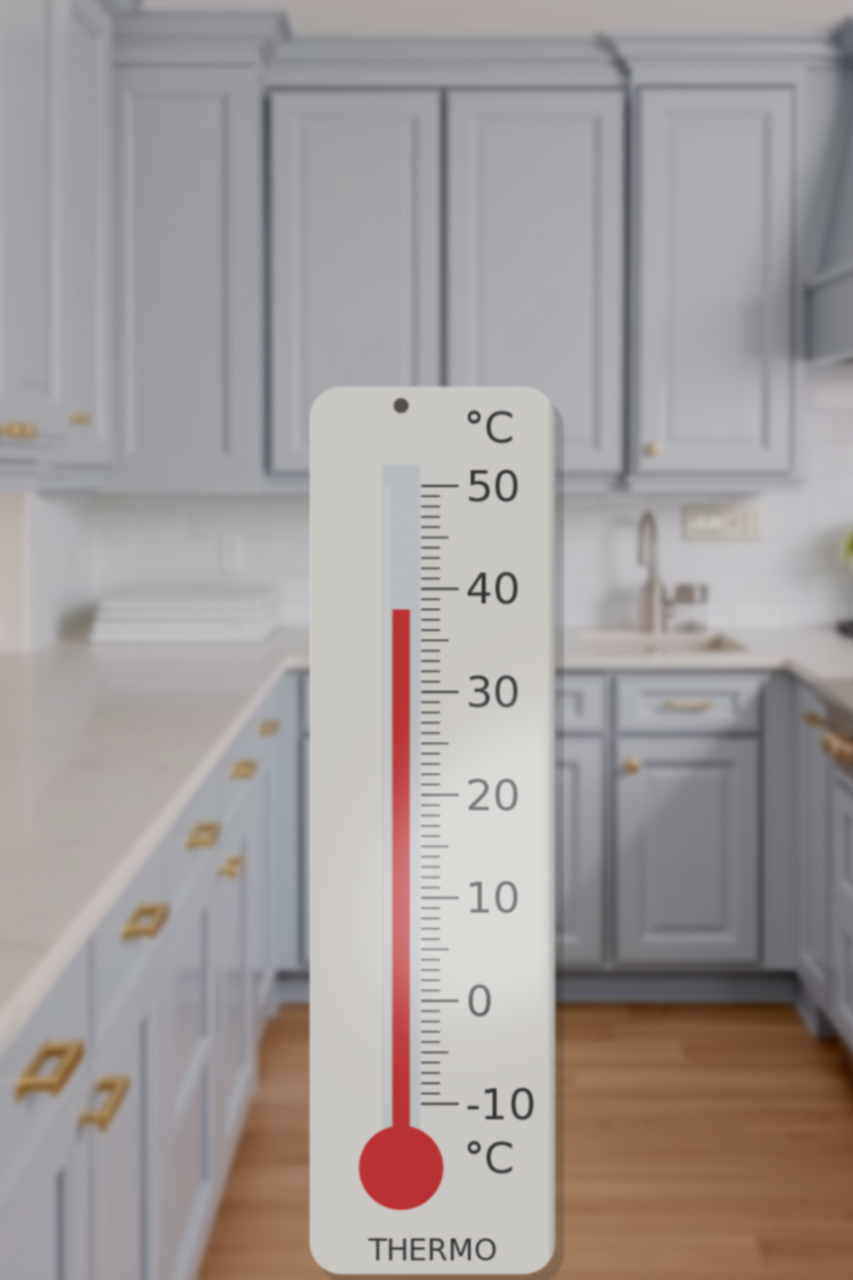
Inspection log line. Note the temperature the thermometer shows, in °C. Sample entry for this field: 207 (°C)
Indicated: 38 (°C)
